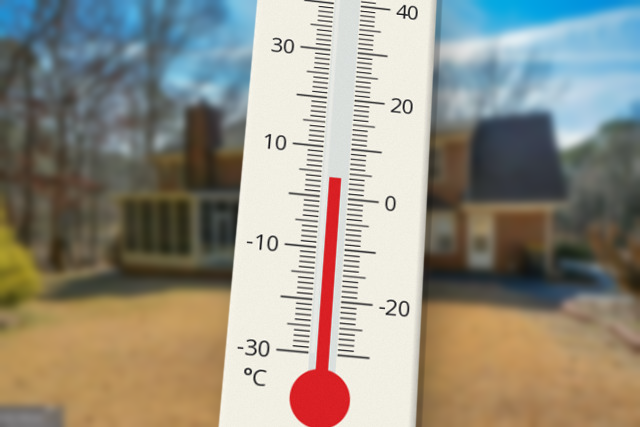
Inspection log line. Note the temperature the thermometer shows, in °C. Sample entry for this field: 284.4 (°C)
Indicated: 4 (°C)
